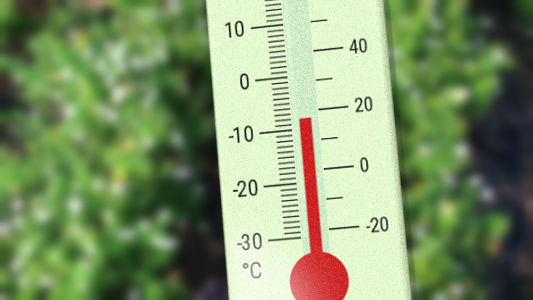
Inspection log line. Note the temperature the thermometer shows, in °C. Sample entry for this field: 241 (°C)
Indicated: -8 (°C)
